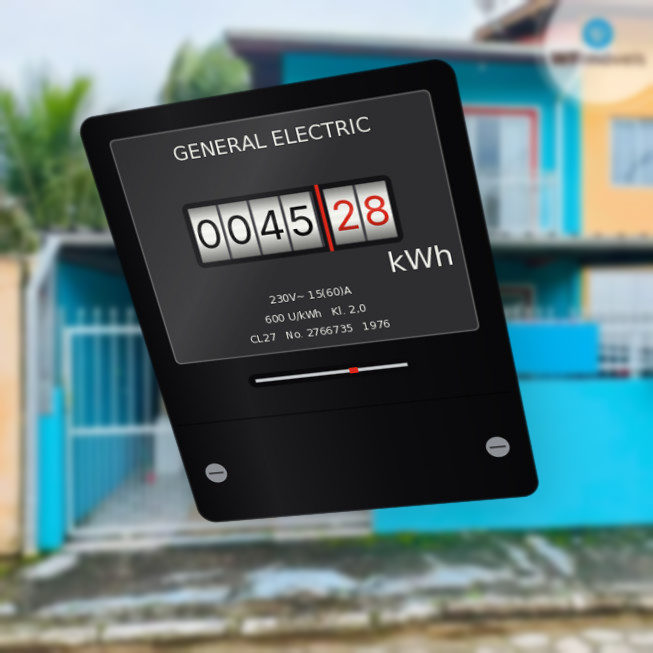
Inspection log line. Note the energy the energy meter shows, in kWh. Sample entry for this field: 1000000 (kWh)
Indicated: 45.28 (kWh)
